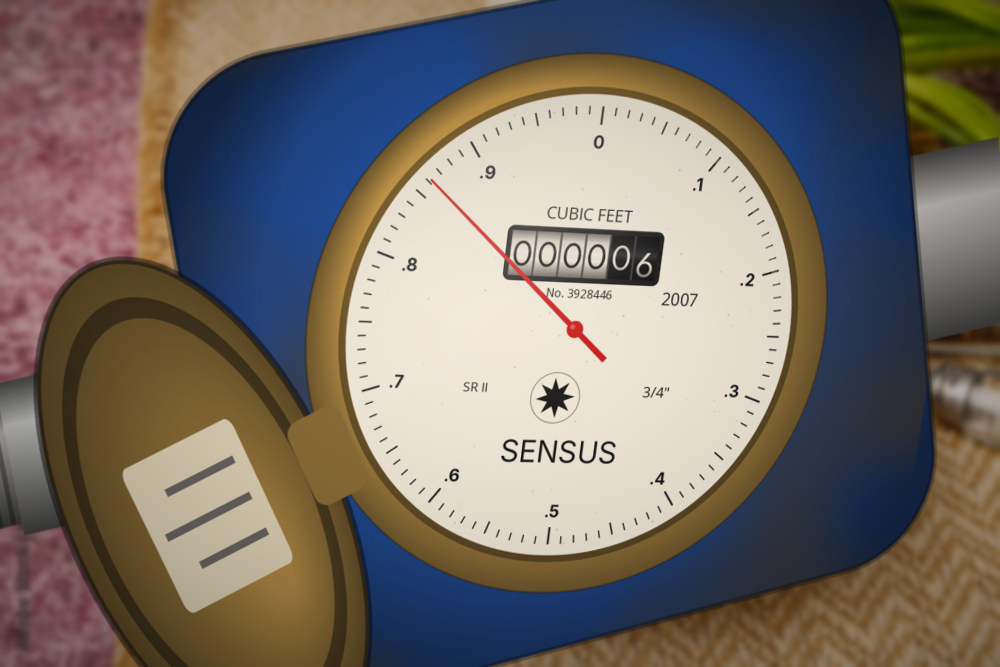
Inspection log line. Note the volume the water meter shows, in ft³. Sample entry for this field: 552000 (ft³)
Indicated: 5.86 (ft³)
